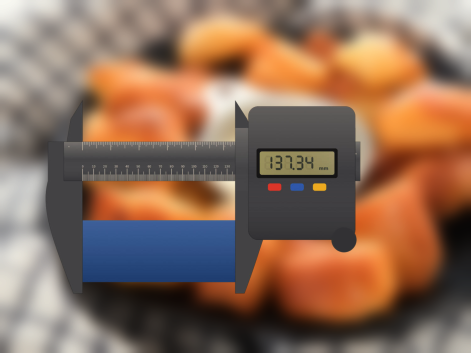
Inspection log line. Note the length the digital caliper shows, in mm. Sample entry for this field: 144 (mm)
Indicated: 137.34 (mm)
